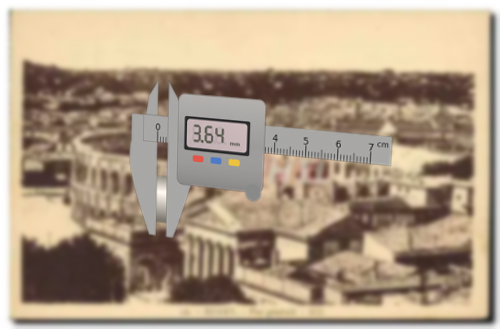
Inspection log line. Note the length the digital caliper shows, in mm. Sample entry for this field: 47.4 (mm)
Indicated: 3.64 (mm)
